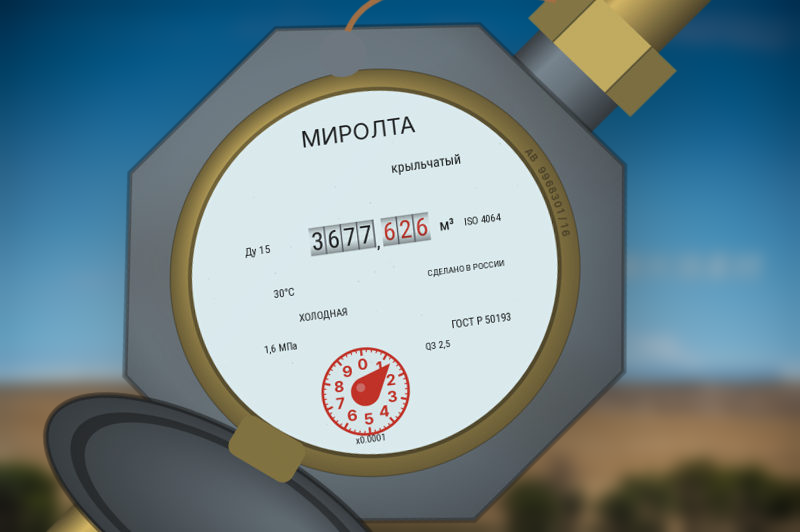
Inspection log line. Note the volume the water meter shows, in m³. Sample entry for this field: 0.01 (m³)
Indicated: 3677.6261 (m³)
